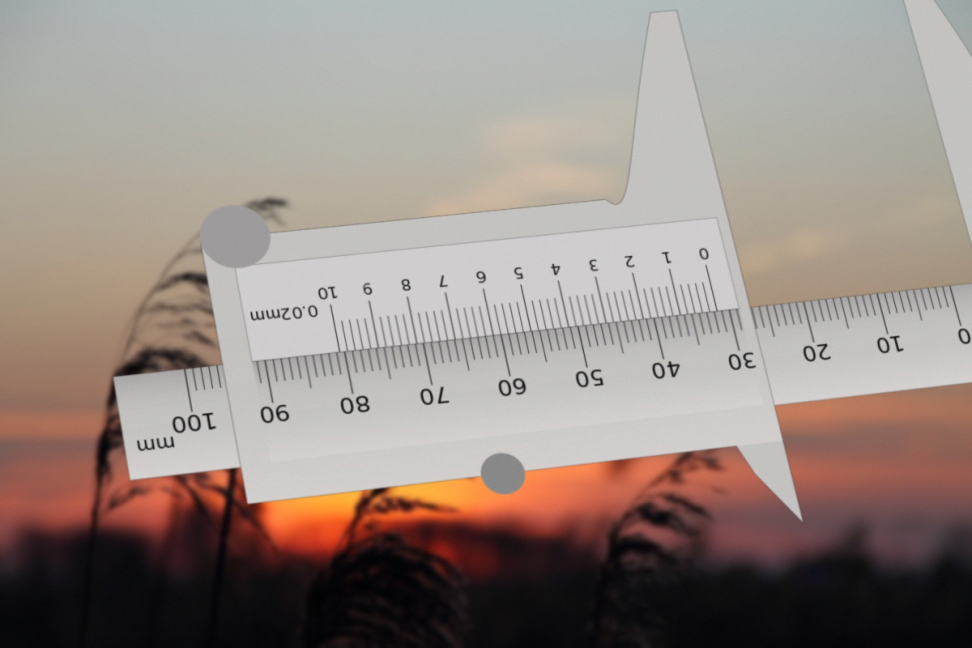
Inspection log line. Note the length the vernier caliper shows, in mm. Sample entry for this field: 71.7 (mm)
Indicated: 31.6 (mm)
